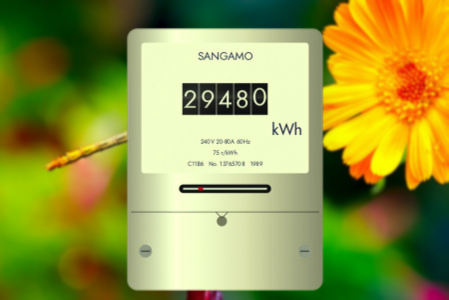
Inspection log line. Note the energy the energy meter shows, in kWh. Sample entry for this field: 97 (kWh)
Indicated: 29480 (kWh)
